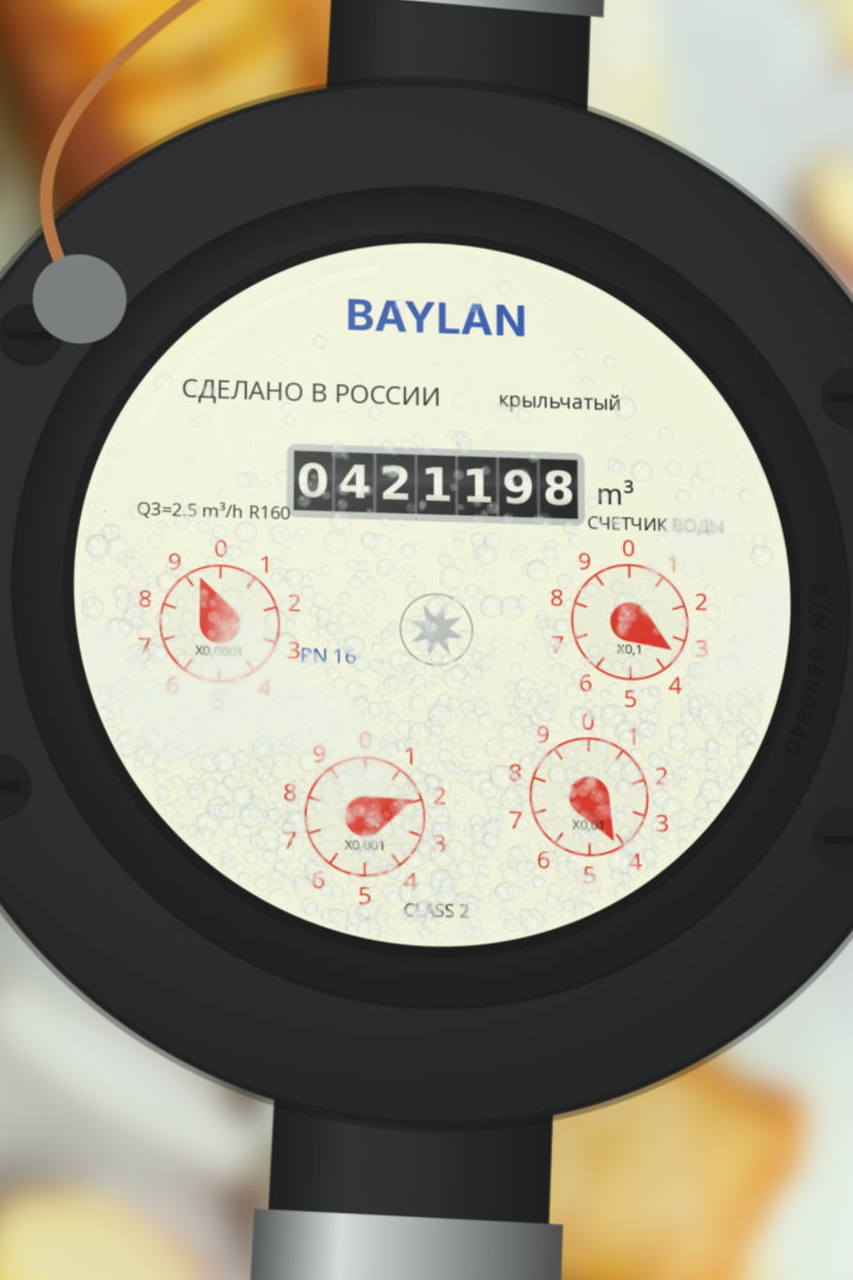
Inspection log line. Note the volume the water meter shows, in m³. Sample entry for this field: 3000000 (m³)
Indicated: 421198.3419 (m³)
